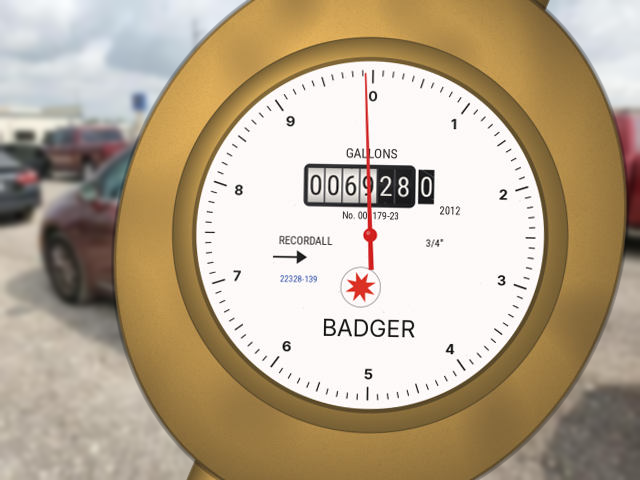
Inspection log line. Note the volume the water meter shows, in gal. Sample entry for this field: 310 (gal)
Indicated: 69279.9 (gal)
